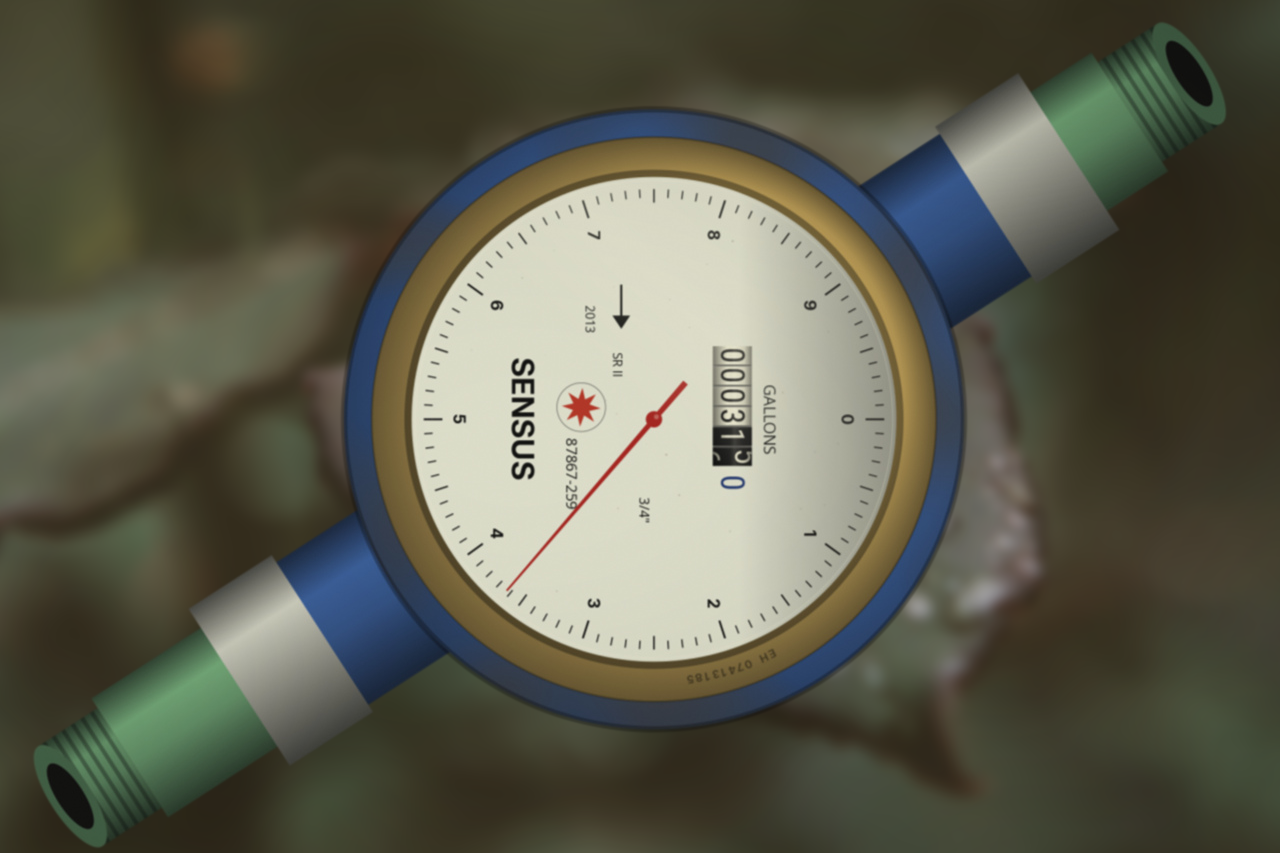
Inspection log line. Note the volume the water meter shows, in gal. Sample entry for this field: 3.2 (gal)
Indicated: 3153.6 (gal)
